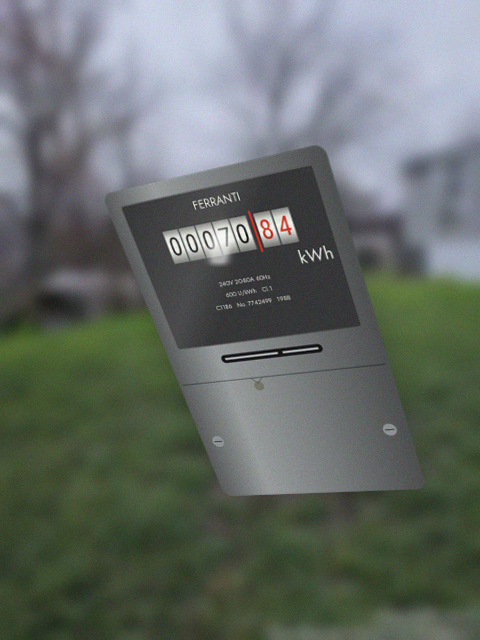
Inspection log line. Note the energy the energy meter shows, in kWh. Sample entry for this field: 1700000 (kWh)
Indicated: 70.84 (kWh)
